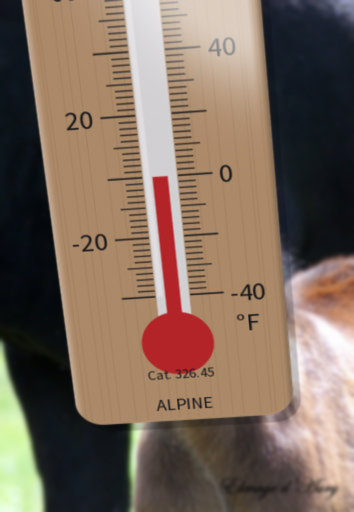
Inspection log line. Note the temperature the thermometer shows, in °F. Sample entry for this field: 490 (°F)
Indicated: 0 (°F)
